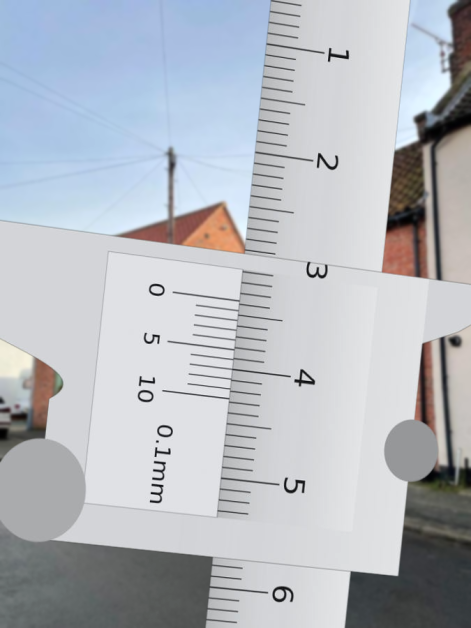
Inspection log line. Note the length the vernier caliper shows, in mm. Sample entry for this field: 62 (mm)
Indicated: 33.7 (mm)
